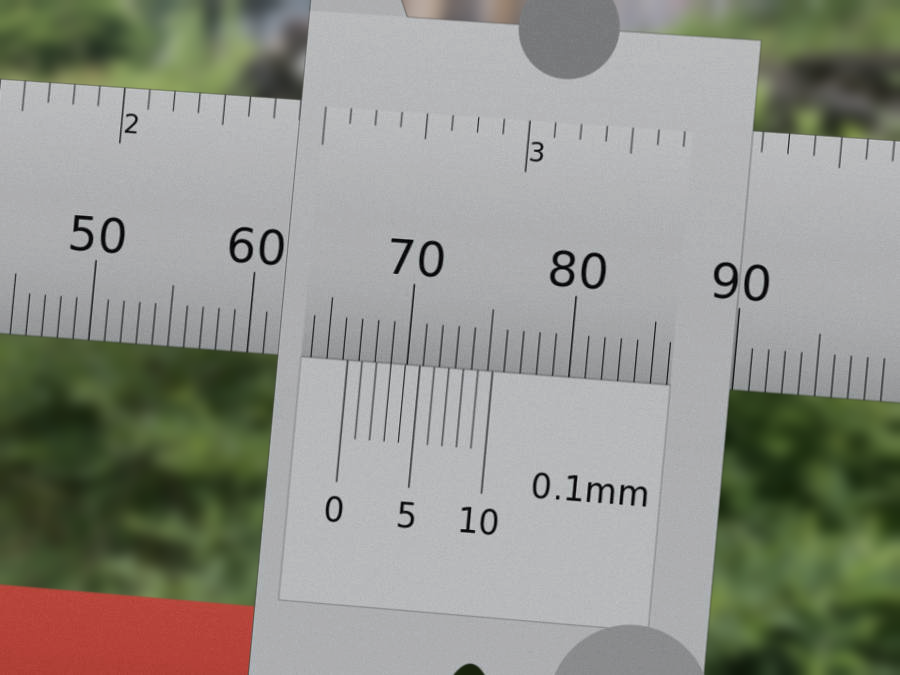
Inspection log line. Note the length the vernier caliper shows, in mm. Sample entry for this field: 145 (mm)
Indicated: 66.3 (mm)
